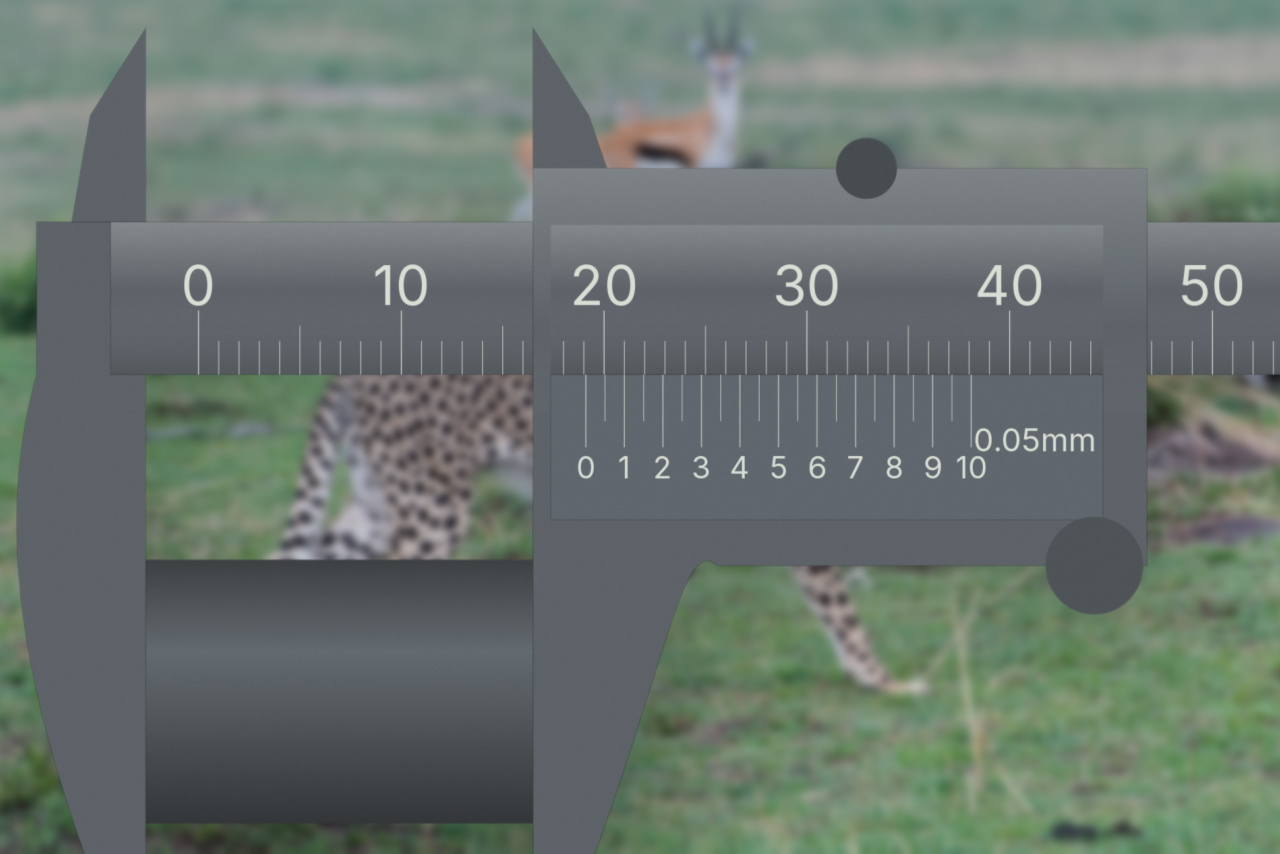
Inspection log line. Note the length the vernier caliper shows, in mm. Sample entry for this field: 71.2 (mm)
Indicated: 19.1 (mm)
